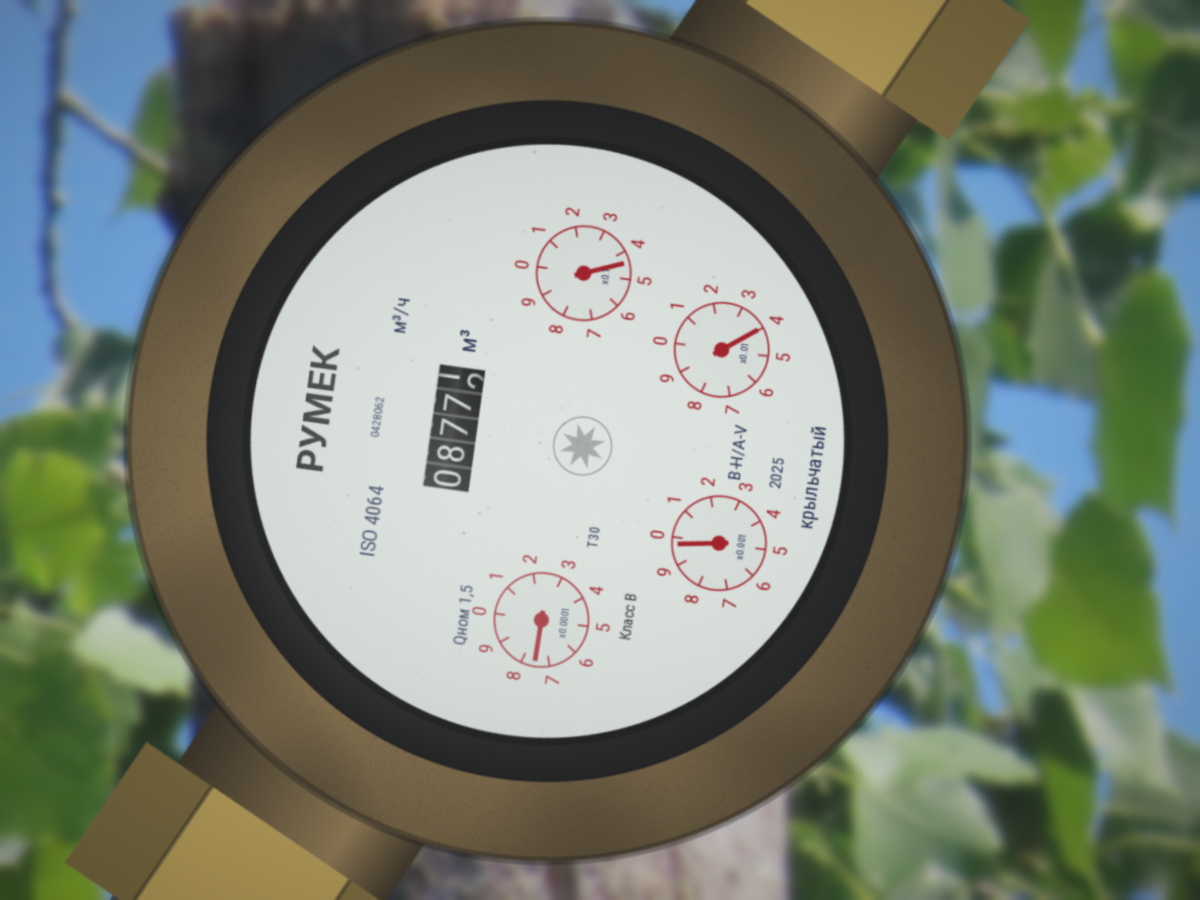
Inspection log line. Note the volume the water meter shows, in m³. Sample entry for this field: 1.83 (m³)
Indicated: 8771.4397 (m³)
